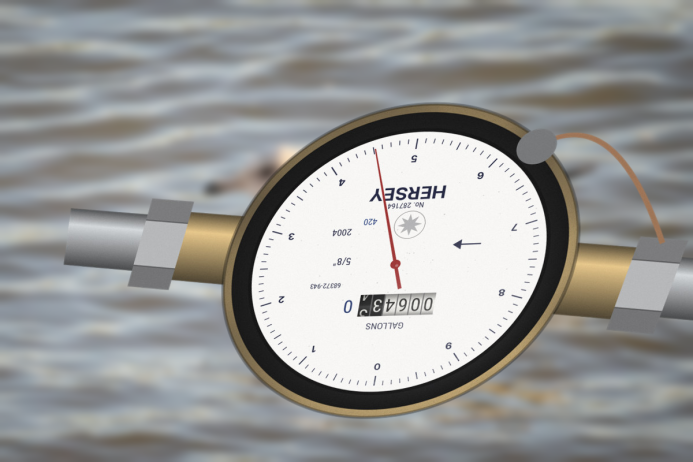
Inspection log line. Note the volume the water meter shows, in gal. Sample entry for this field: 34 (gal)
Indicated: 64334.5 (gal)
